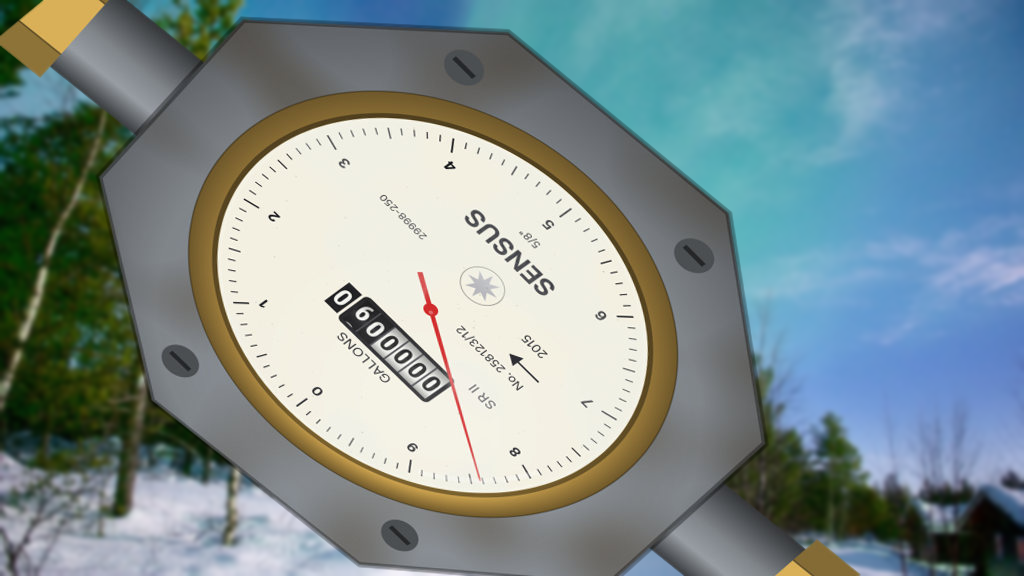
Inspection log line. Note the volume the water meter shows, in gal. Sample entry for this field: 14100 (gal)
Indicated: 88.4 (gal)
